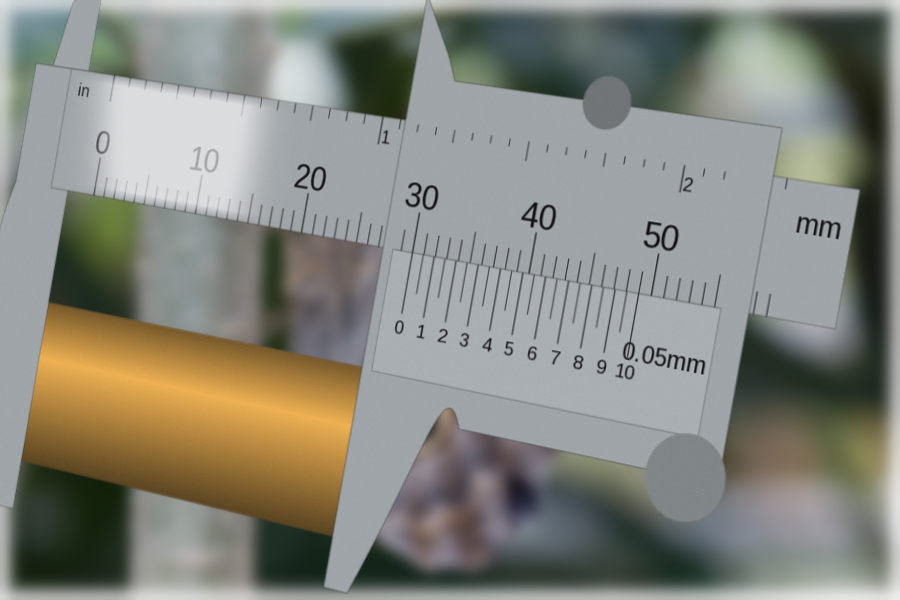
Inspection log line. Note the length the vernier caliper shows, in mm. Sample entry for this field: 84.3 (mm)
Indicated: 30.0 (mm)
